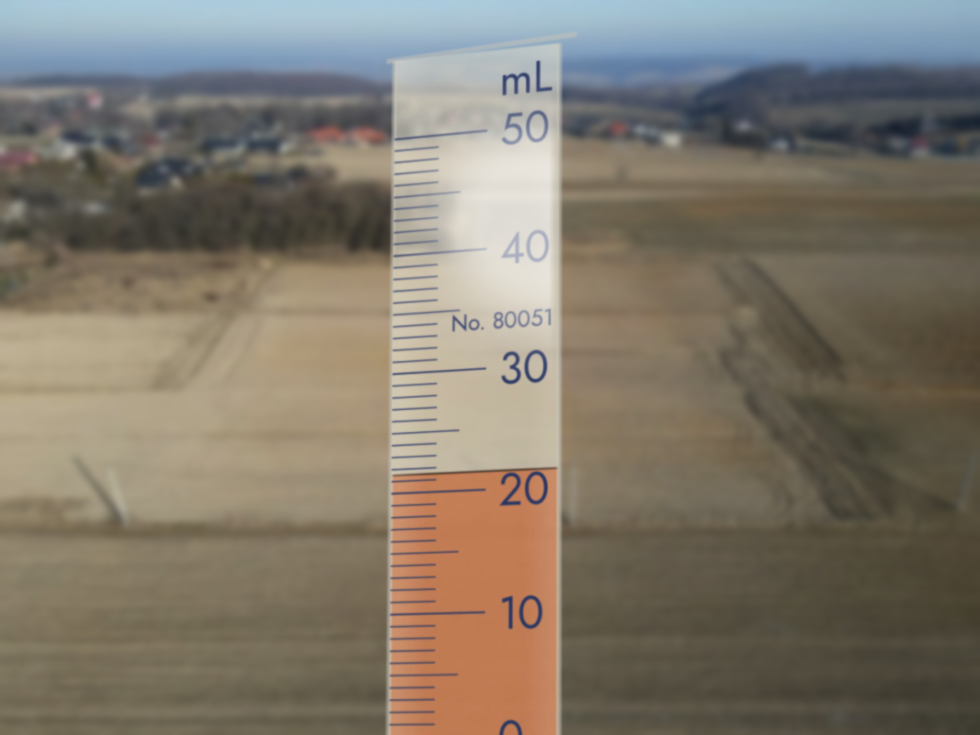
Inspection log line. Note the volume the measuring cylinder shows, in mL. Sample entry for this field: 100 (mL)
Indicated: 21.5 (mL)
